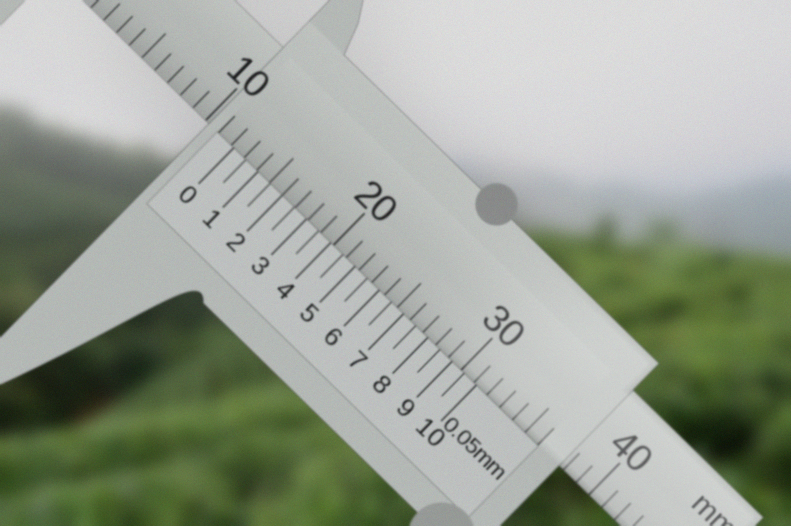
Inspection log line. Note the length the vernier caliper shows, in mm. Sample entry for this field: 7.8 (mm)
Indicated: 12.2 (mm)
